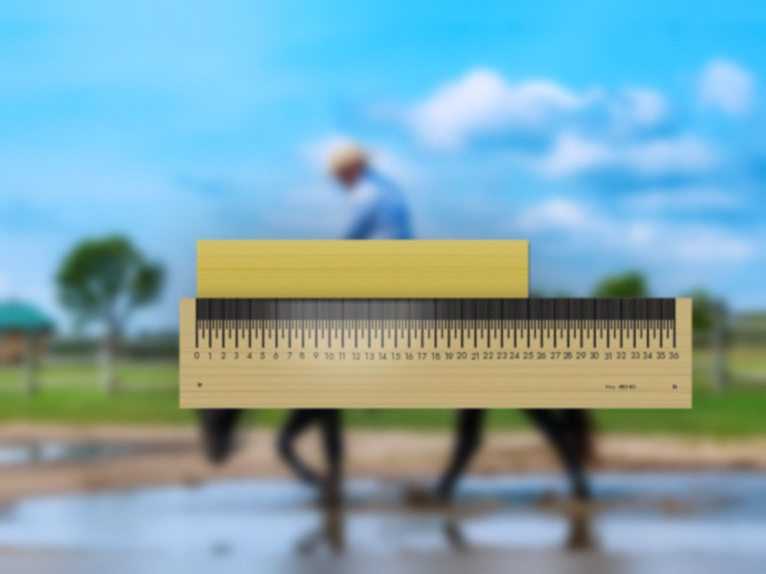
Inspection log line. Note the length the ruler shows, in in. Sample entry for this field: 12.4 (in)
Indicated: 25 (in)
